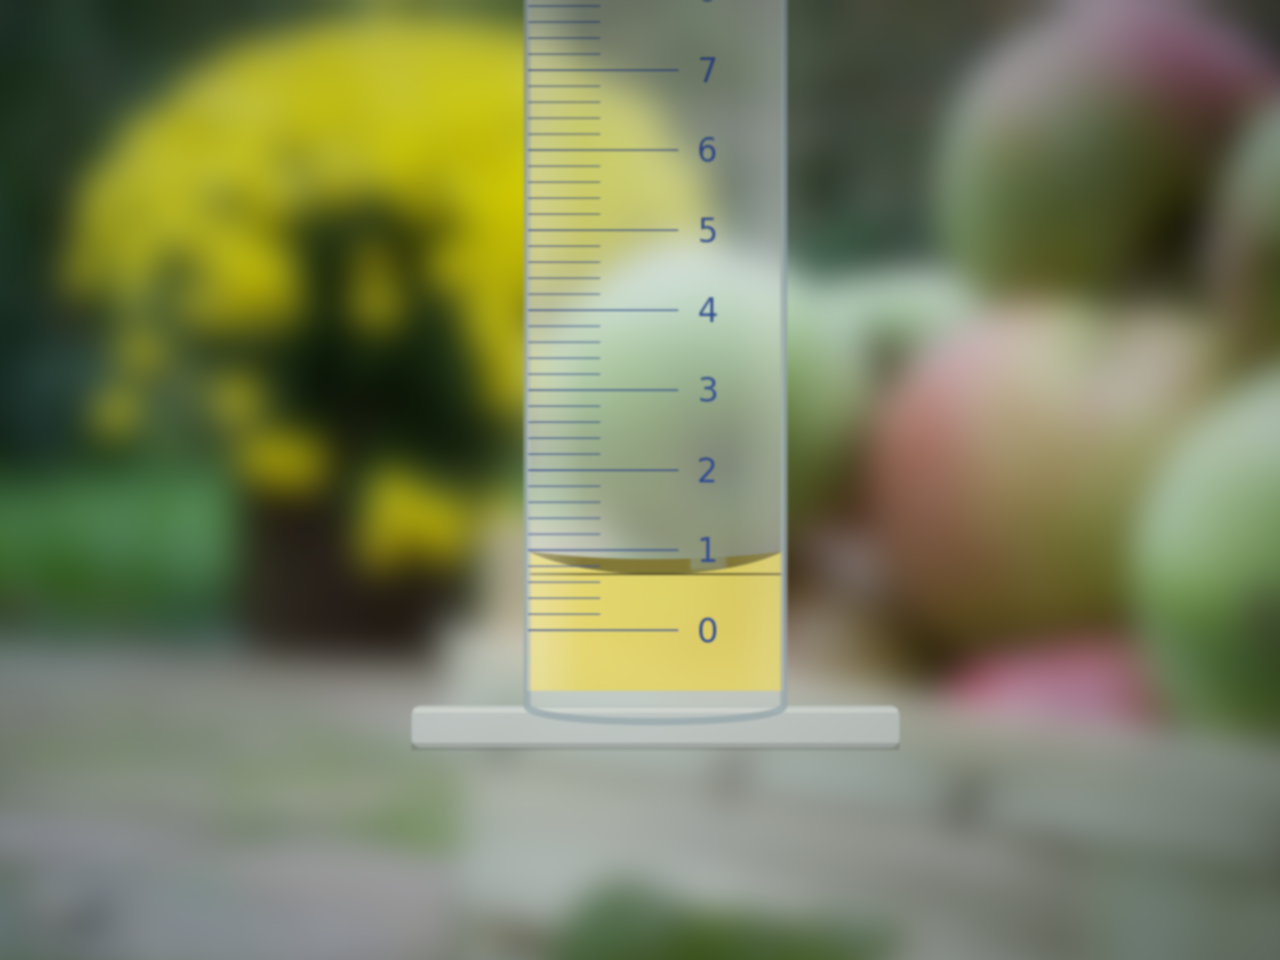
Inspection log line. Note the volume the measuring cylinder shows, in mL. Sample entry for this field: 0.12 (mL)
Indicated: 0.7 (mL)
